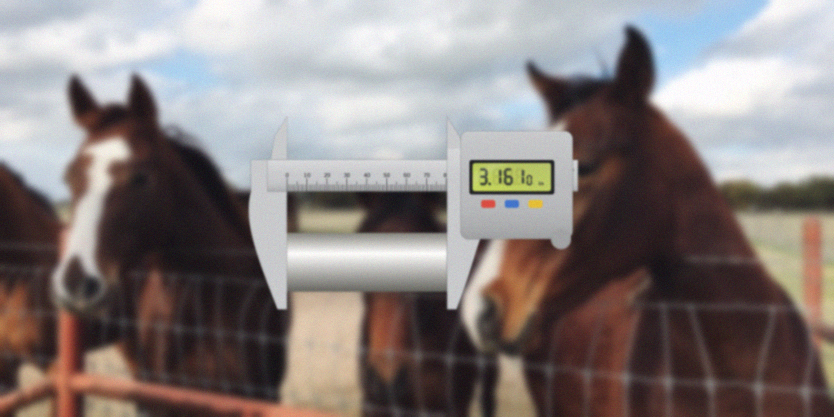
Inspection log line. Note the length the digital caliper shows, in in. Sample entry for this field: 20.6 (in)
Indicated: 3.1610 (in)
